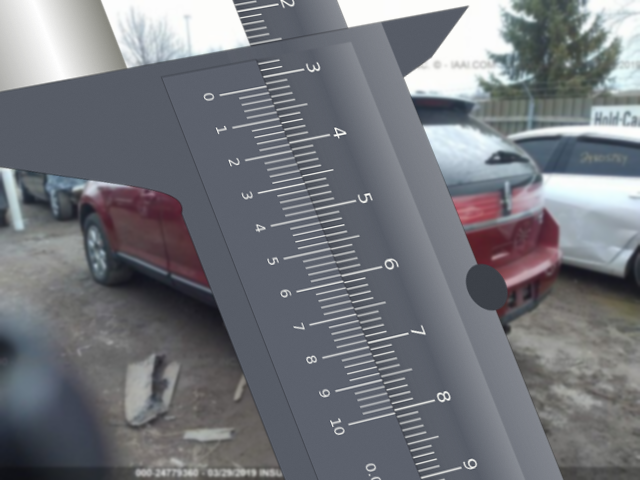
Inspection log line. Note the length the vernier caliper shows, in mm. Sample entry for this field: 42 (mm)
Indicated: 31.4 (mm)
